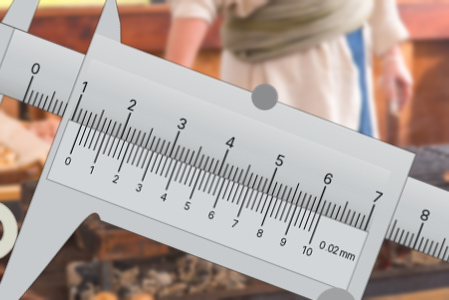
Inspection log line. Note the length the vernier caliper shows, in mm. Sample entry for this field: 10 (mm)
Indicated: 12.0 (mm)
